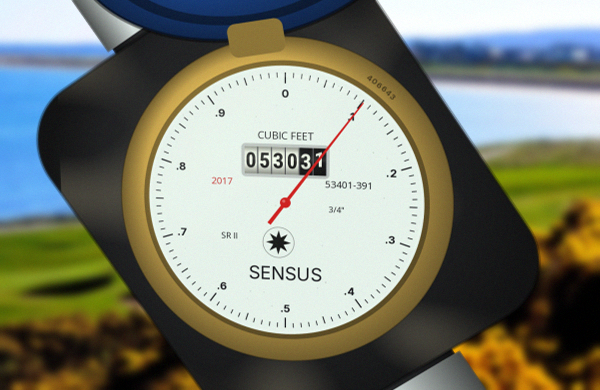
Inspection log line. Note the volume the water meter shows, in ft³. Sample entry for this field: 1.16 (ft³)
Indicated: 53031.10 (ft³)
